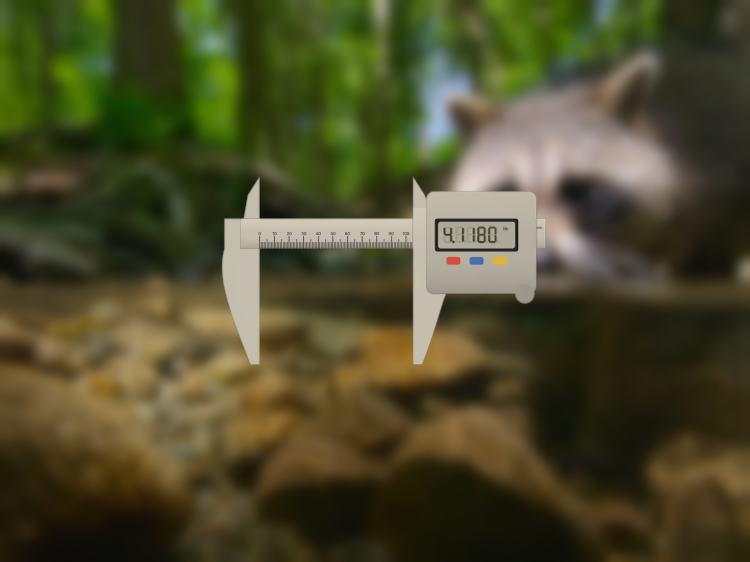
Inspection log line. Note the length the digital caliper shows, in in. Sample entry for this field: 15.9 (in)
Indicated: 4.1180 (in)
